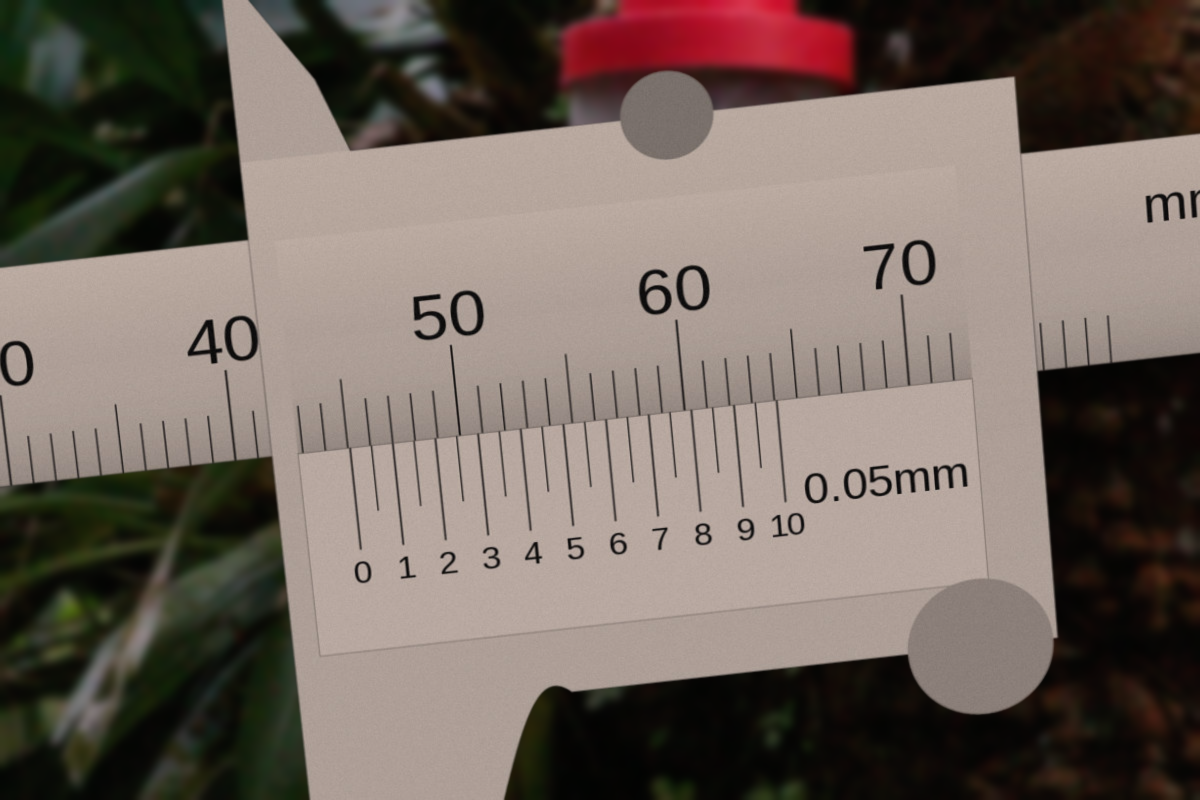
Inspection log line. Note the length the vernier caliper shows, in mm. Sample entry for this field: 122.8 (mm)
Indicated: 45.1 (mm)
